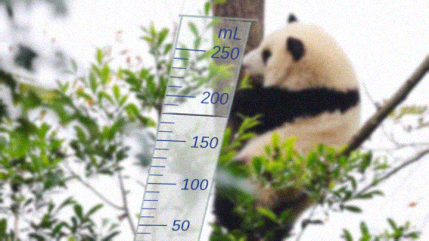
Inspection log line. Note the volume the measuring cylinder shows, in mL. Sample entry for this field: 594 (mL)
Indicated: 180 (mL)
